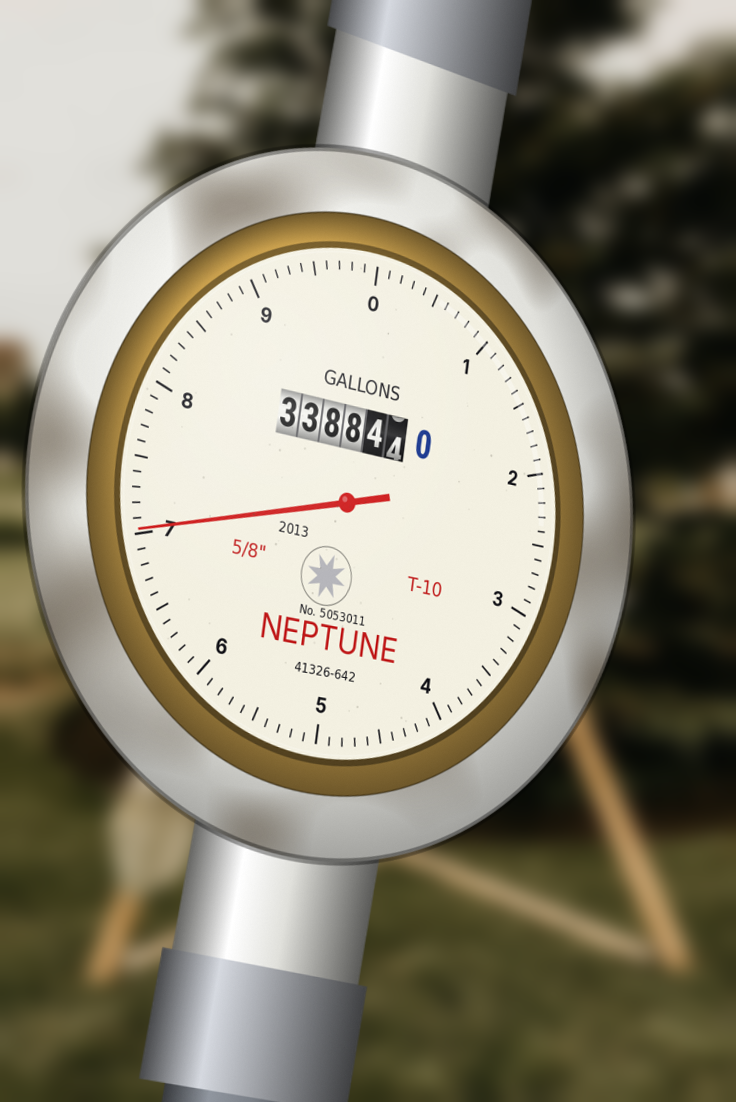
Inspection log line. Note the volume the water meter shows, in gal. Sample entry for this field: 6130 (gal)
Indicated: 3388437.0 (gal)
